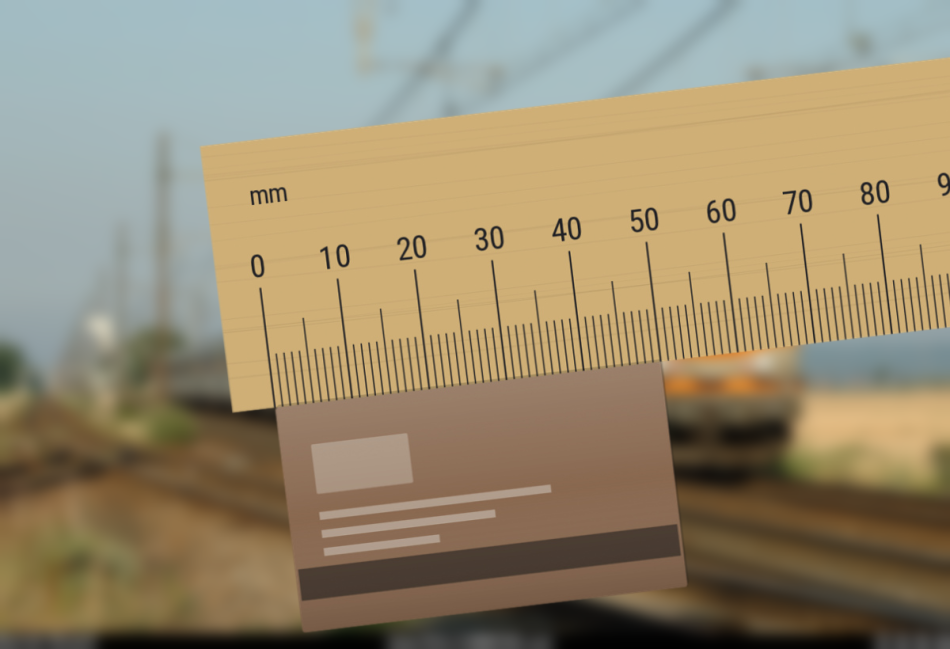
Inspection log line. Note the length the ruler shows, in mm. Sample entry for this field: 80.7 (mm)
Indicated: 50 (mm)
